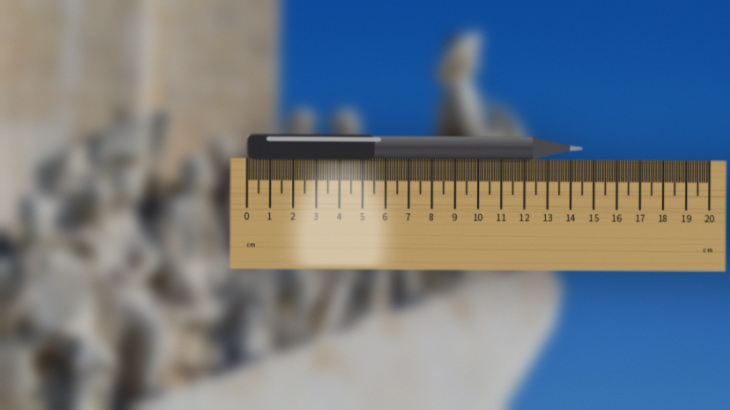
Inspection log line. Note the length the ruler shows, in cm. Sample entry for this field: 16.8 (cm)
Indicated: 14.5 (cm)
